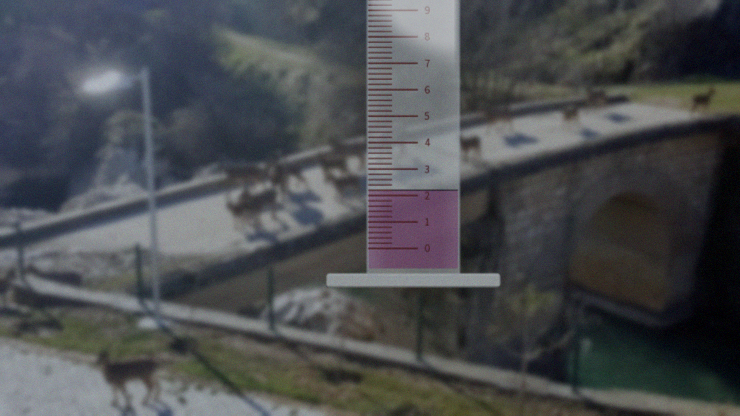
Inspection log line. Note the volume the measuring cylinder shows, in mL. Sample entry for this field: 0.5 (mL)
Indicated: 2.2 (mL)
